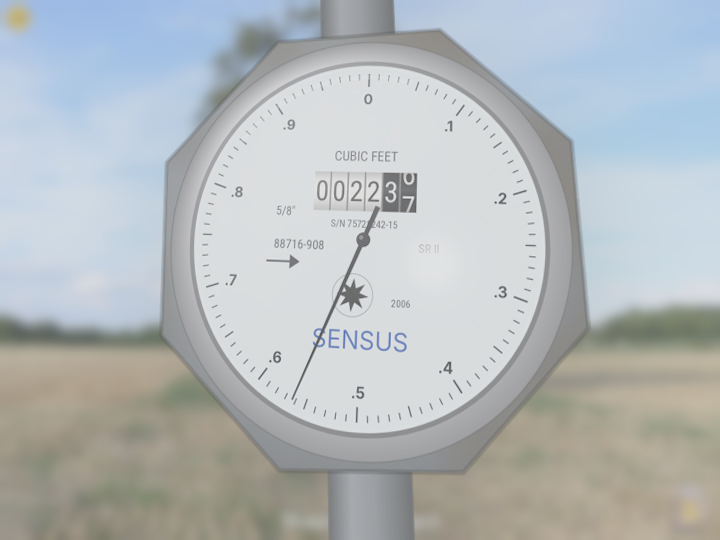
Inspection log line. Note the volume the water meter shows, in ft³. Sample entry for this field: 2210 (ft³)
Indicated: 2236.56 (ft³)
